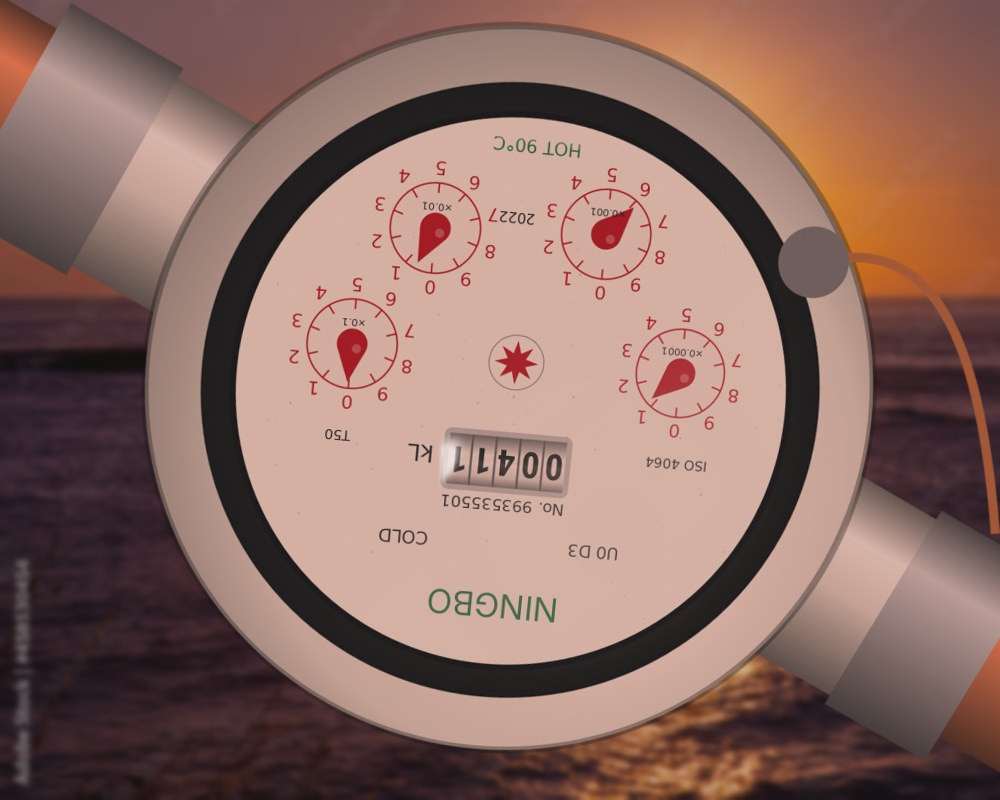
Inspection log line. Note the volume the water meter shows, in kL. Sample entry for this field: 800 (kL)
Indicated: 411.0061 (kL)
